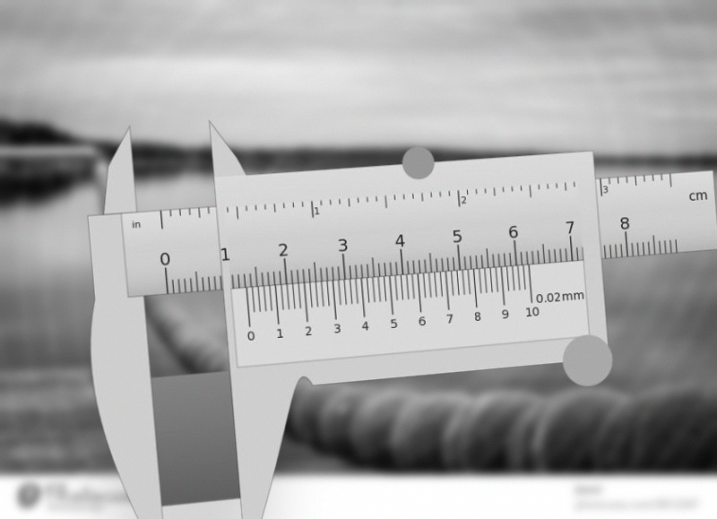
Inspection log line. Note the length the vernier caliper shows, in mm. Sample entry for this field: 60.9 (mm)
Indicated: 13.2 (mm)
